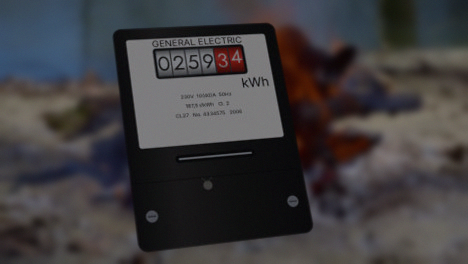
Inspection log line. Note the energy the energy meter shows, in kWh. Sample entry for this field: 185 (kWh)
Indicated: 259.34 (kWh)
